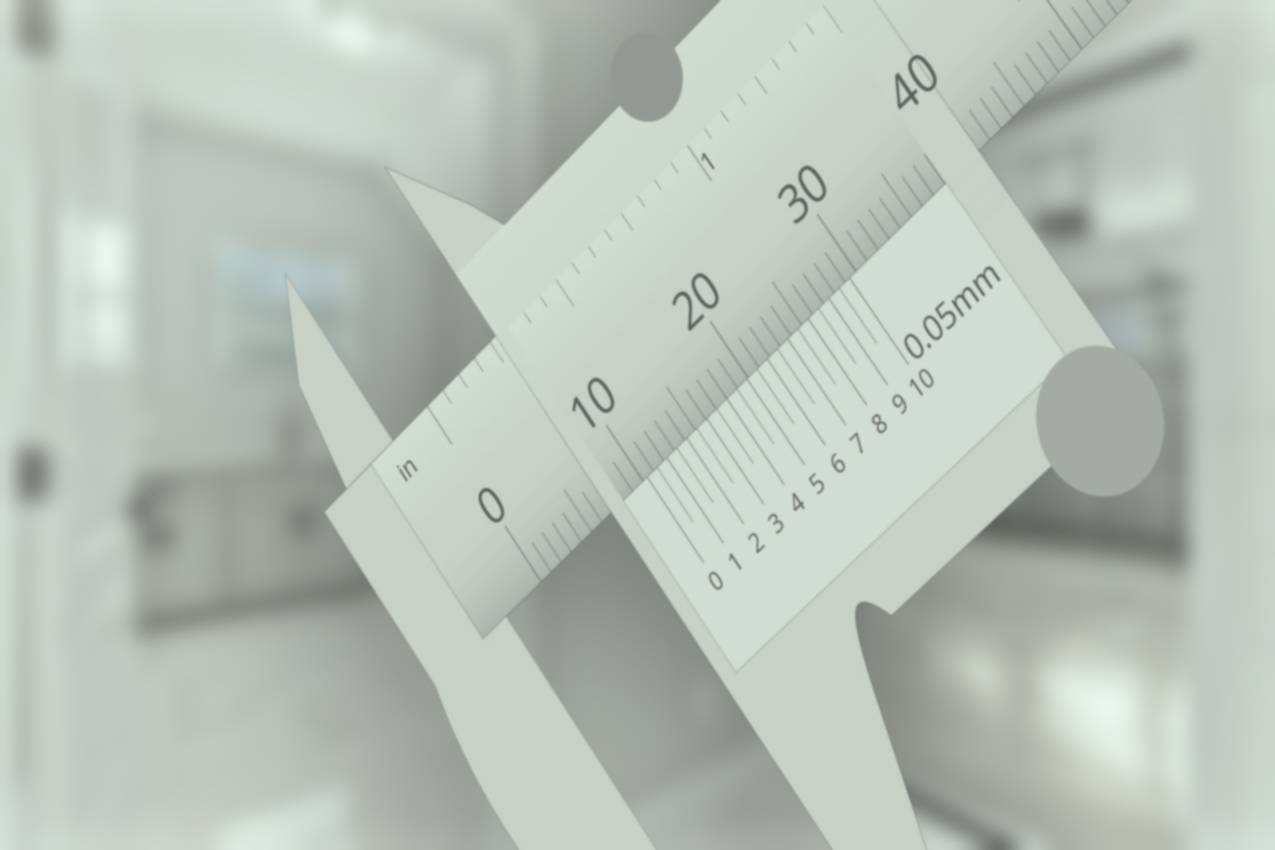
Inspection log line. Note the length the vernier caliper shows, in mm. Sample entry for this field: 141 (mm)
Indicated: 10.4 (mm)
